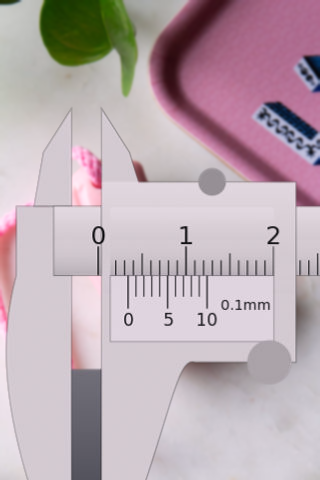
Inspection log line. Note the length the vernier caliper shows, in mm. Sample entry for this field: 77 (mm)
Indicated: 3.4 (mm)
